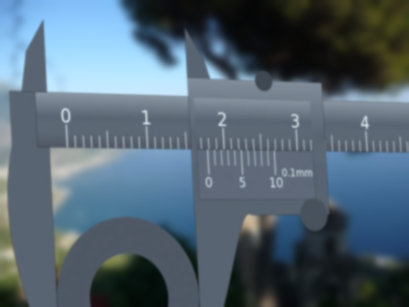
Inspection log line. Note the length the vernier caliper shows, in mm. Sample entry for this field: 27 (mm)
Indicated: 17.8 (mm)
